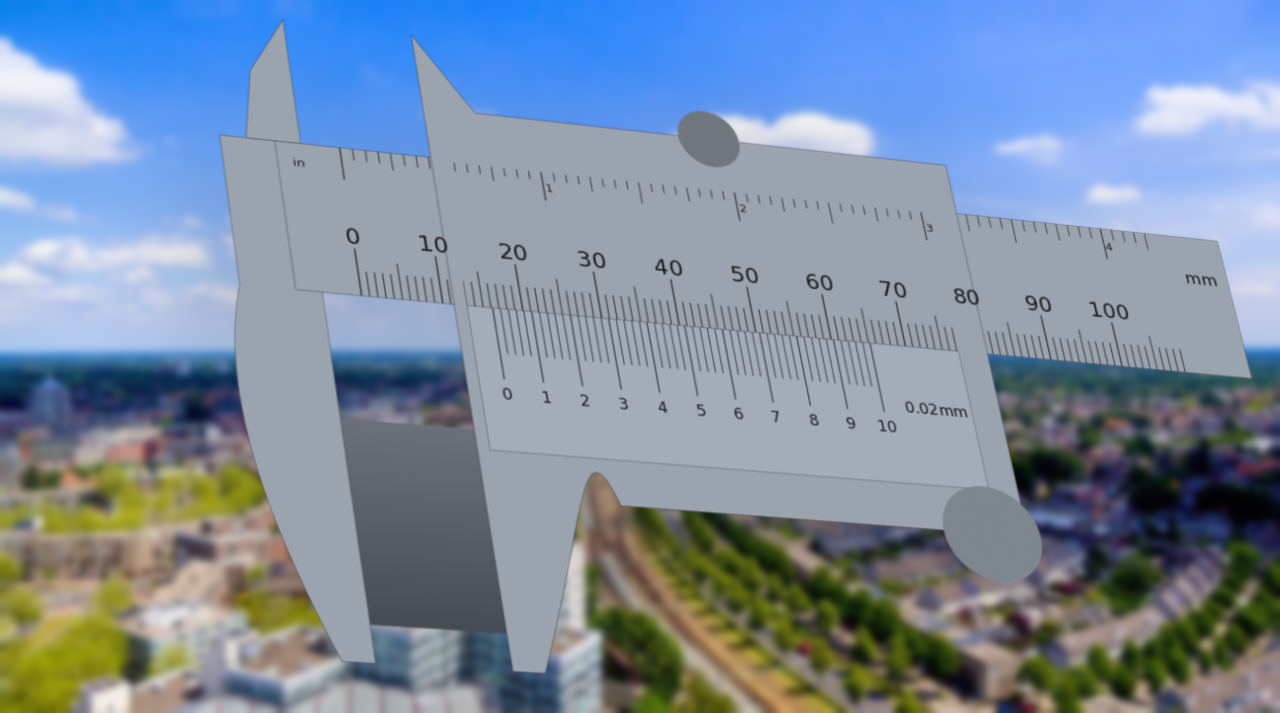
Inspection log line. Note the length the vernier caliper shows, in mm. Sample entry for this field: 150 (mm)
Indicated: 16.2 (mm)
